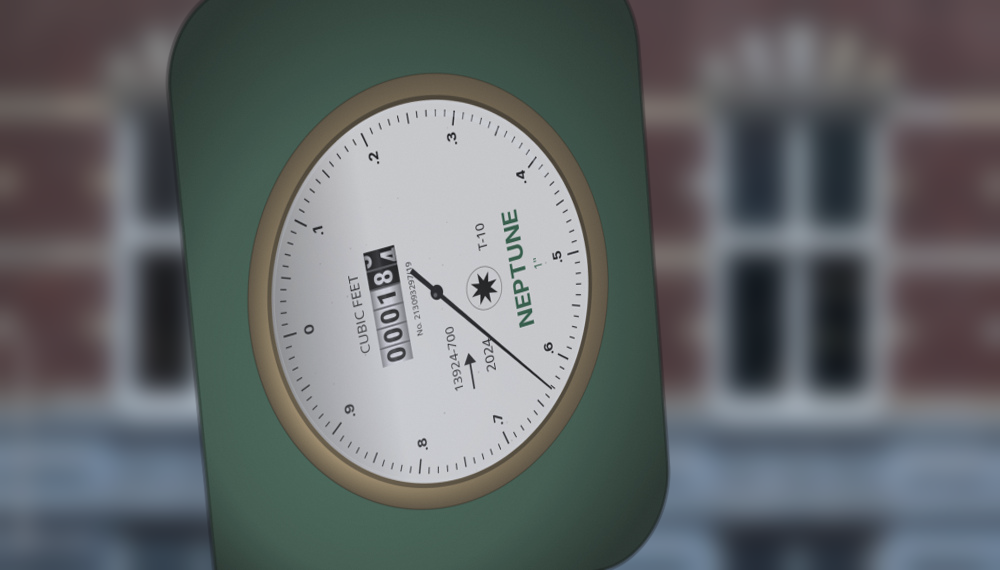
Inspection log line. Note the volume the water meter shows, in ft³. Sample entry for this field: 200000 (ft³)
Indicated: 183.63 (ft³)
